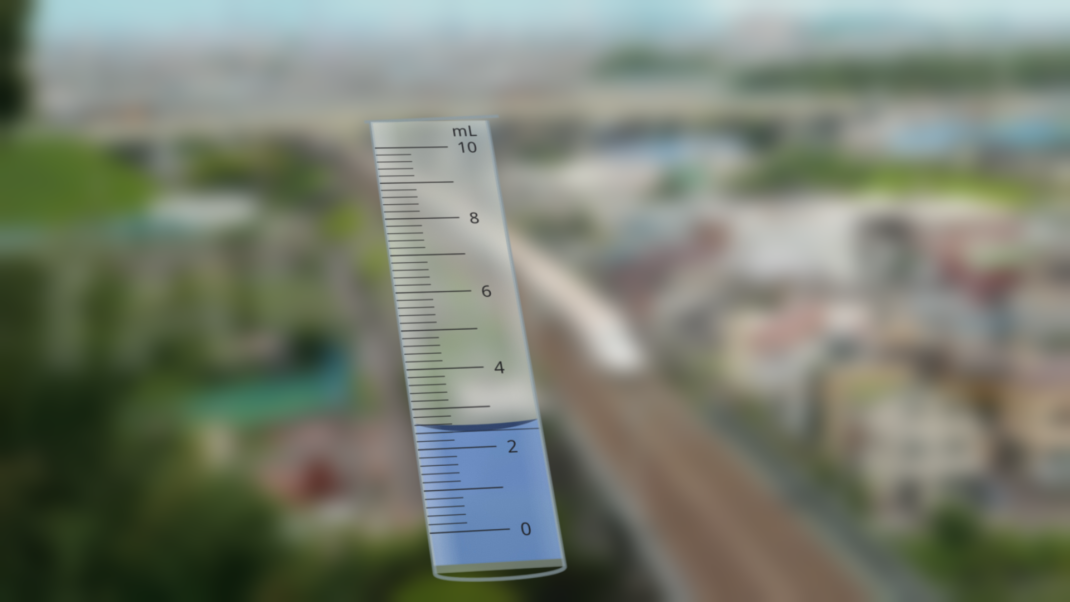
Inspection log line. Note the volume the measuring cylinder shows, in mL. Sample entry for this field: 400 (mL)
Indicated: 2.4 (mL)
